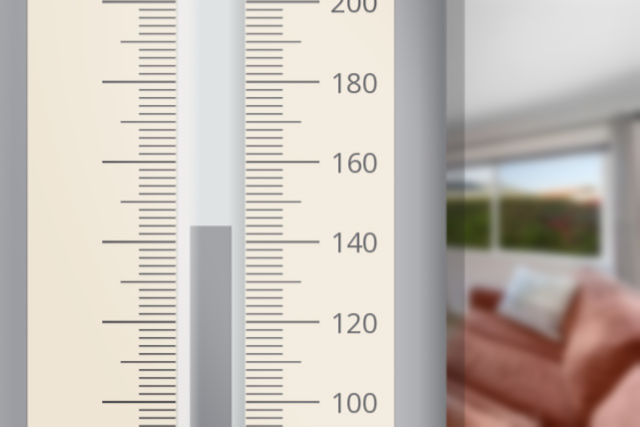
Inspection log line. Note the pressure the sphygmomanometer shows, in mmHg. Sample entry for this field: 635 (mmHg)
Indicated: 144 (mmHg)
